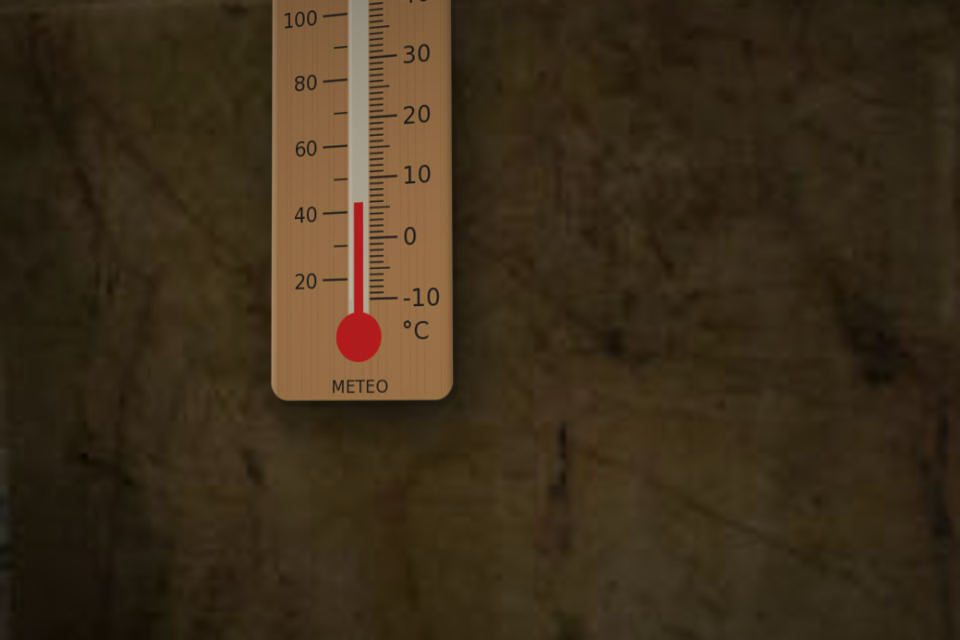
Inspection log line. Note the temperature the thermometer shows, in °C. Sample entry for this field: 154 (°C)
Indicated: 6 (°C)
